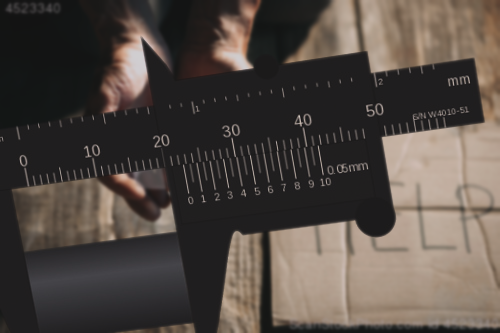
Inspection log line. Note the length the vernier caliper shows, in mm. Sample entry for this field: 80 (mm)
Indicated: 22.6 (mm)
